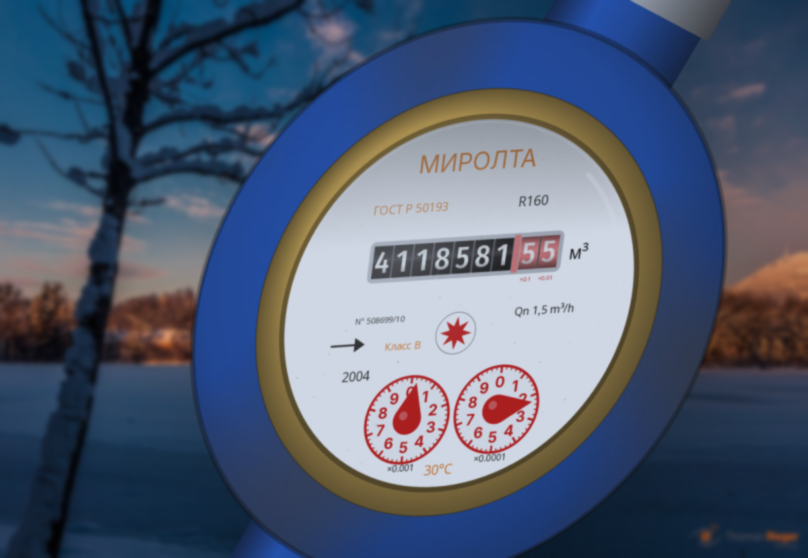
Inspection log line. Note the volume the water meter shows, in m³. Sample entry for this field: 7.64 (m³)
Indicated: 4118581.5502 (m³)
